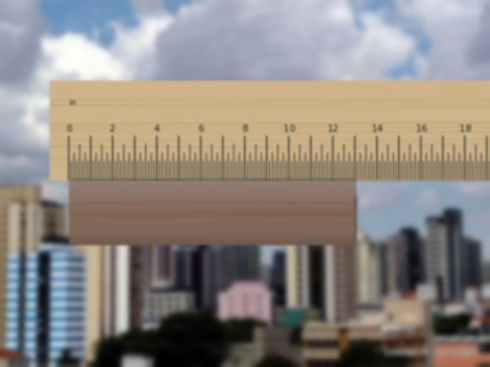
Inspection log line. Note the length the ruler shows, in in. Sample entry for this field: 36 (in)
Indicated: 13 (in)
